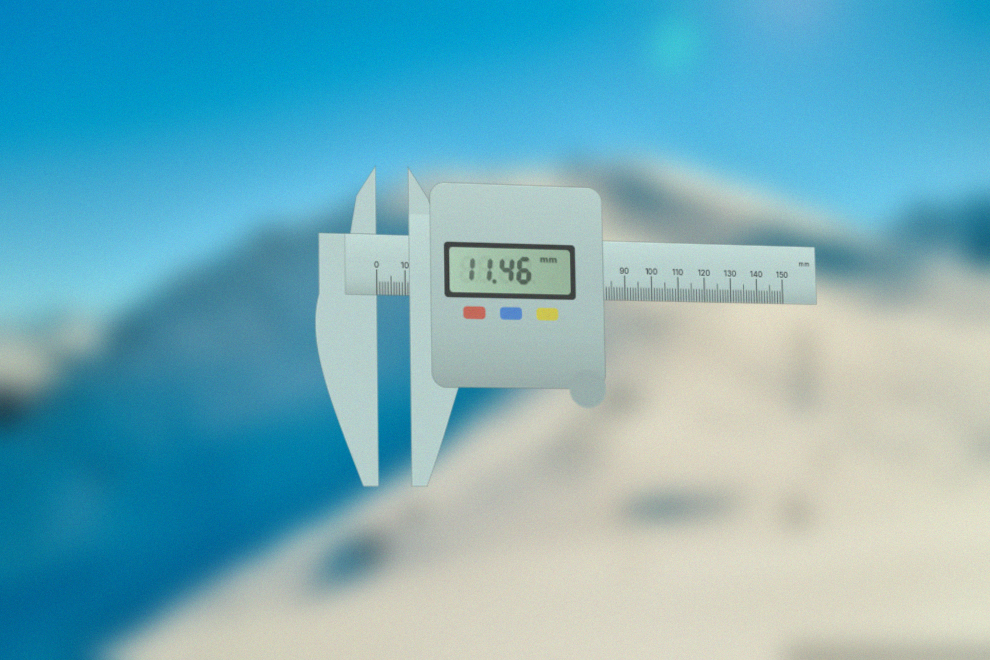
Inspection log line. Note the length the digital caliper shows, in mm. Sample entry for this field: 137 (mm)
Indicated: 11.46 (mm)
